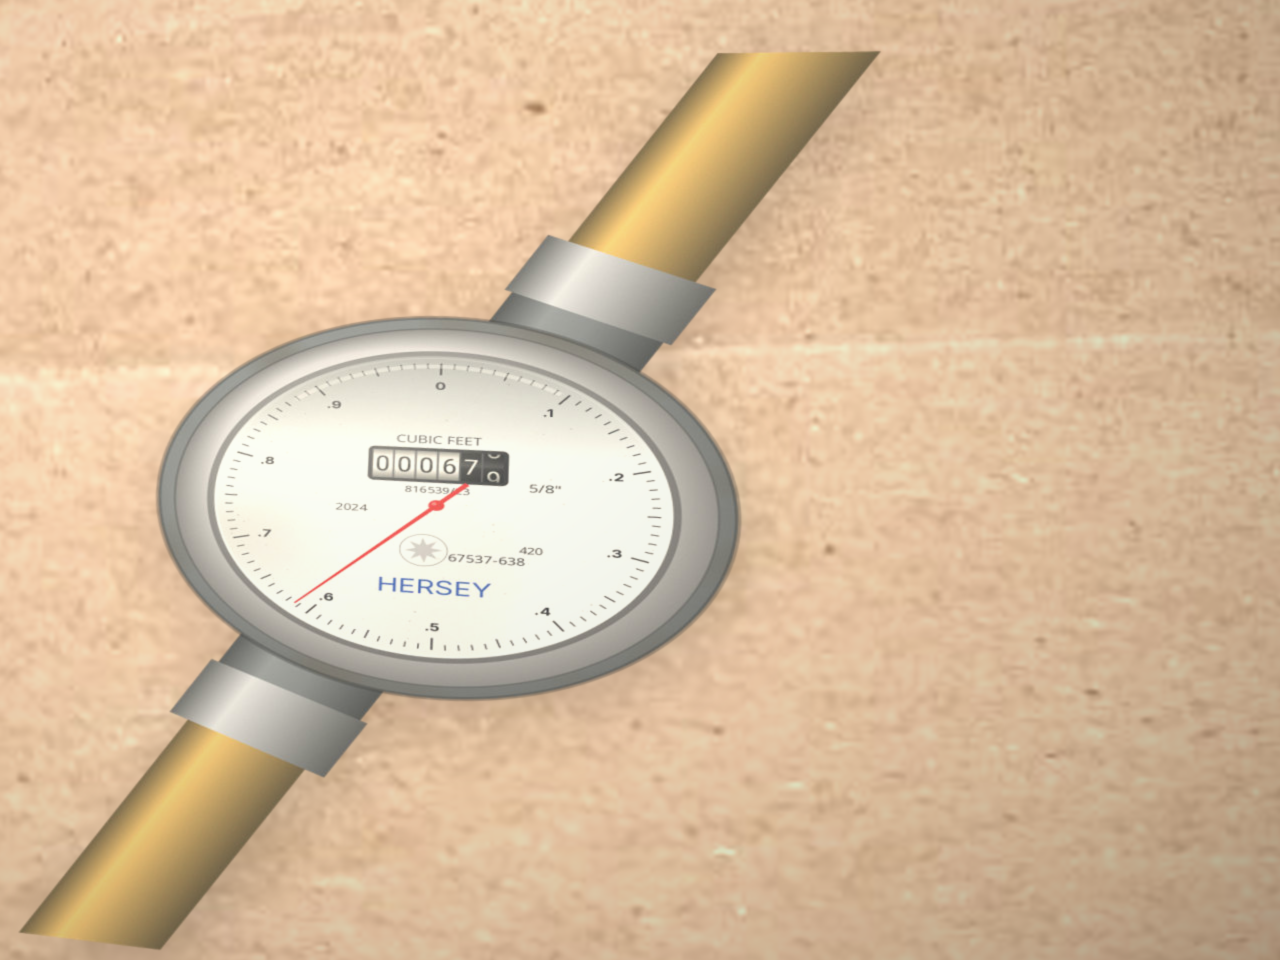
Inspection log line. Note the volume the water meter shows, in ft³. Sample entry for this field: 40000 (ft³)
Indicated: 678.61 (ft³)
